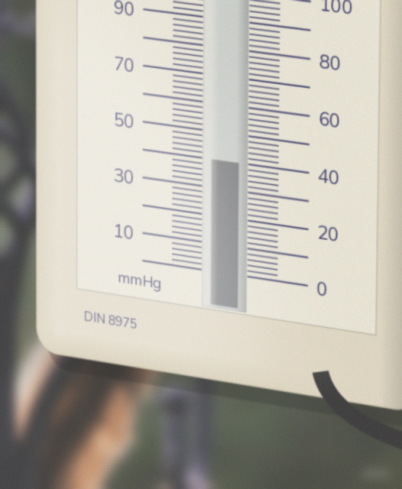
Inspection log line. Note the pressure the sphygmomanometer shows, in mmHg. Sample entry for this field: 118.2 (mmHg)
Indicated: 40 (mmHg)
